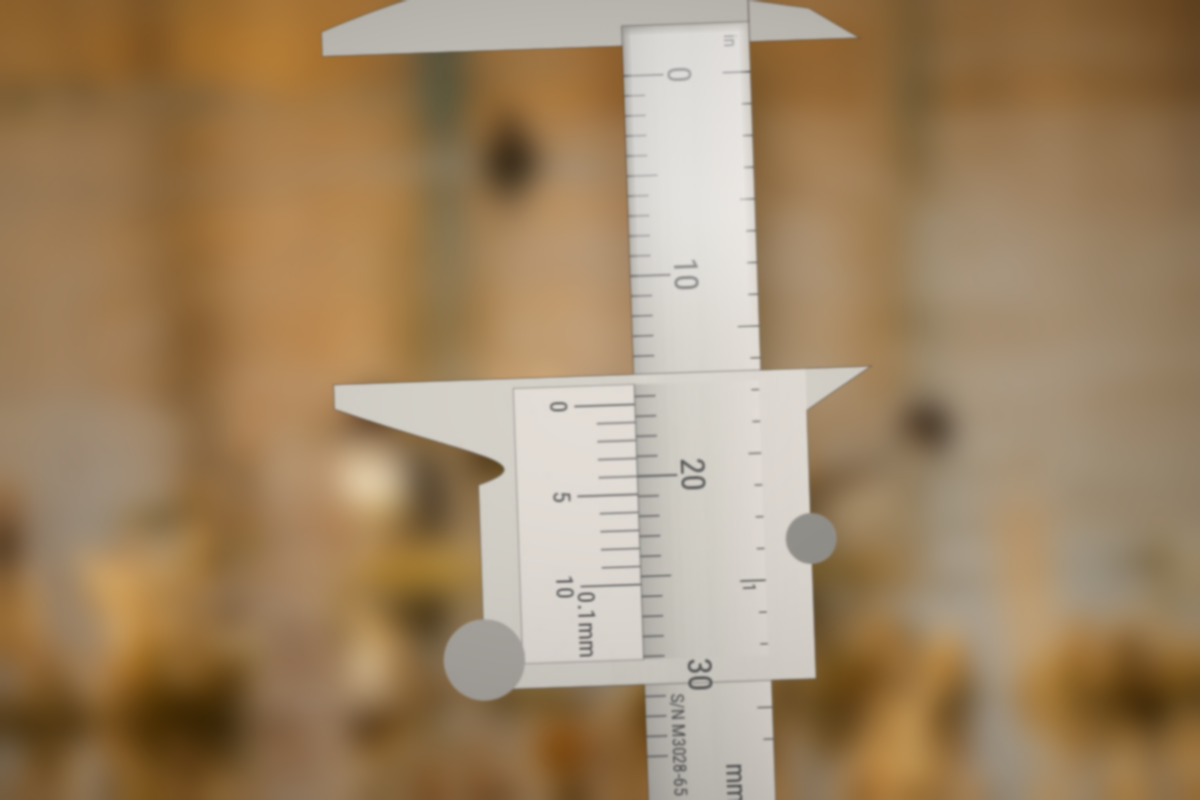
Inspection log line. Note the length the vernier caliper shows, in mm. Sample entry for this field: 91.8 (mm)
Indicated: 16.4 (mm)
